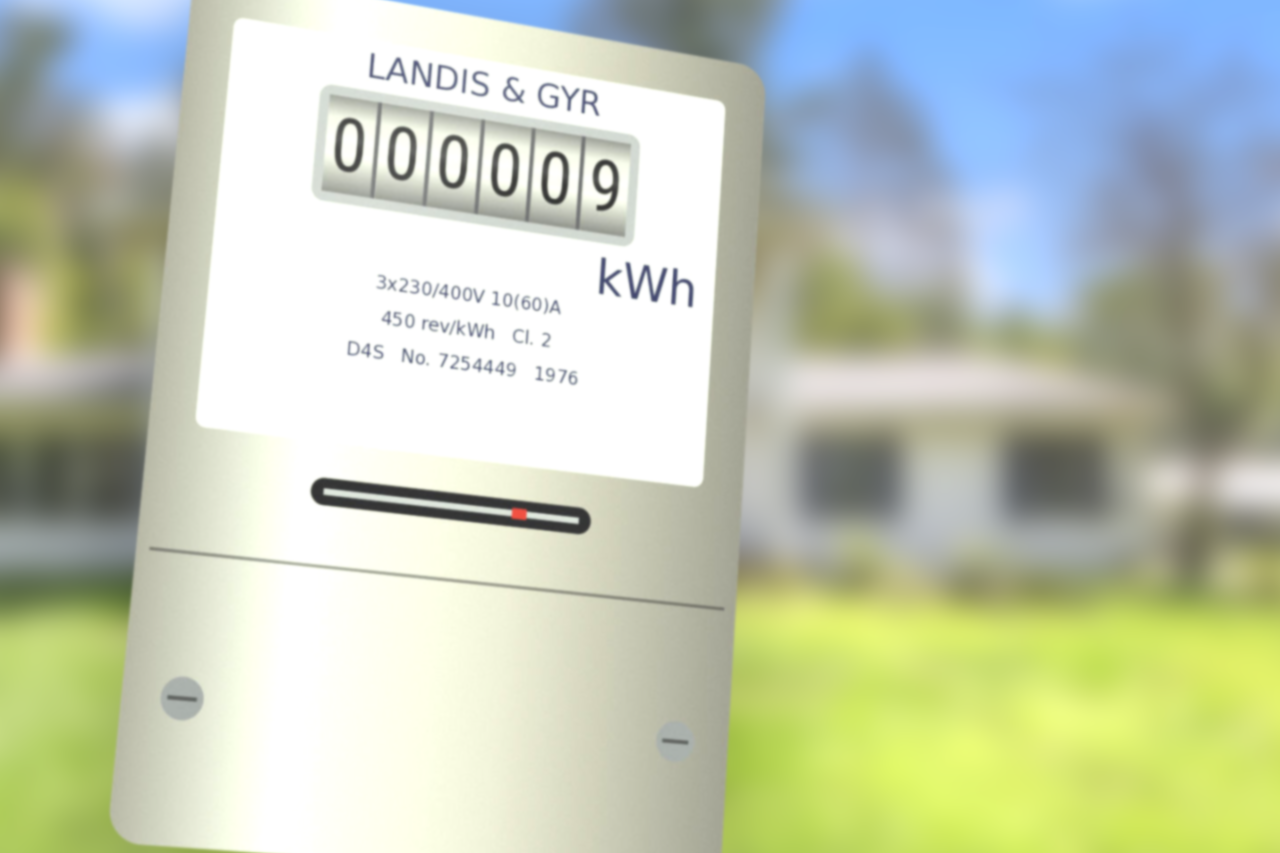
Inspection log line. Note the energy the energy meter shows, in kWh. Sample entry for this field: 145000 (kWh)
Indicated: 9 (kWh)
